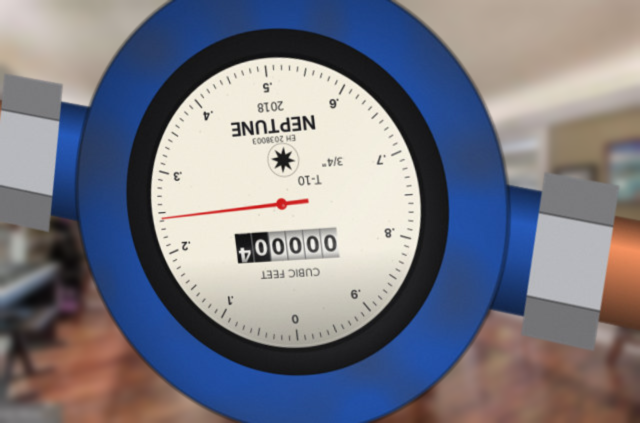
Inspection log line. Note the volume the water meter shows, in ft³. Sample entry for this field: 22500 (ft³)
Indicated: 4.24 (ft³)
